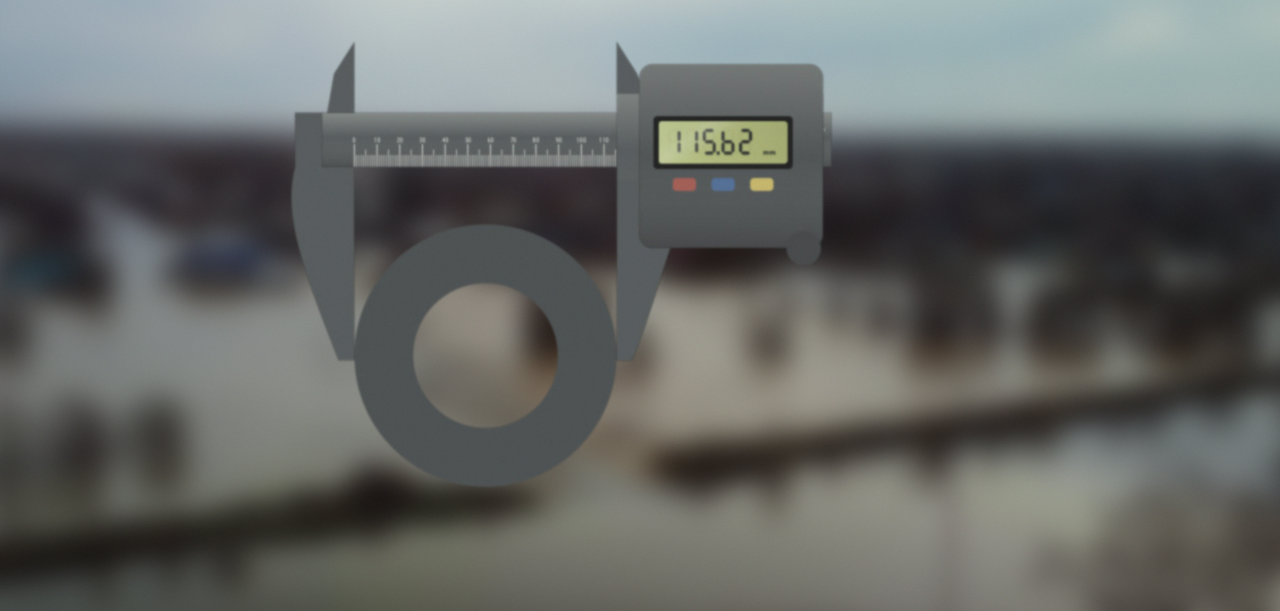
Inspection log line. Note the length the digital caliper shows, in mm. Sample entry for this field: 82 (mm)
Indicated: 115.62 (mm)
